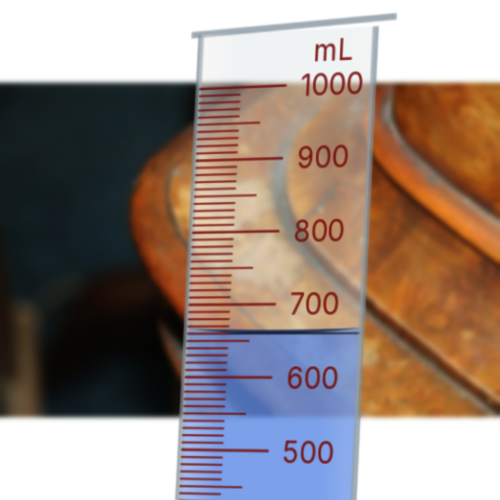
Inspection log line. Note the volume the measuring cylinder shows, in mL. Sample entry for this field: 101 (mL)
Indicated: 660 (mL)
